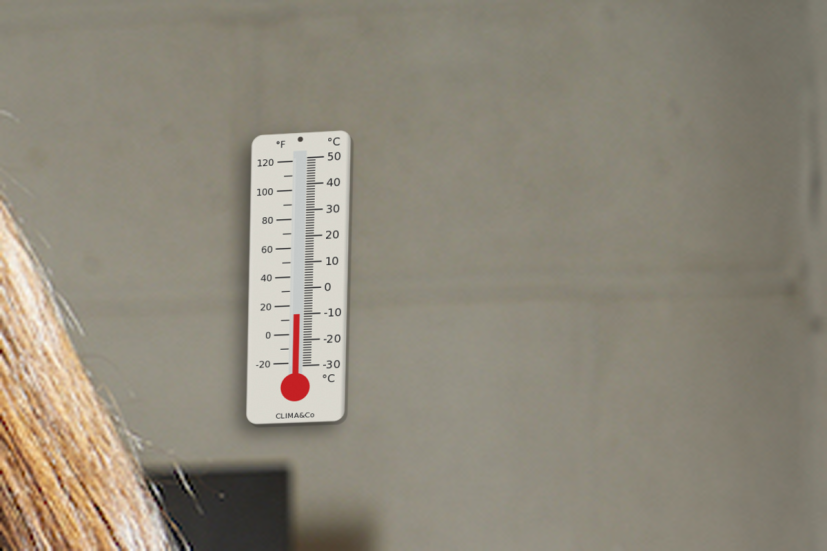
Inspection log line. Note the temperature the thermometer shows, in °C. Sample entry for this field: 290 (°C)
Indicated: -10 (°C)
